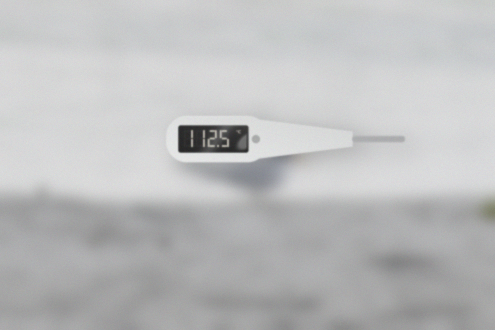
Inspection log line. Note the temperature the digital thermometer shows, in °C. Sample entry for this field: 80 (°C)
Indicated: 112.5 (°C)
